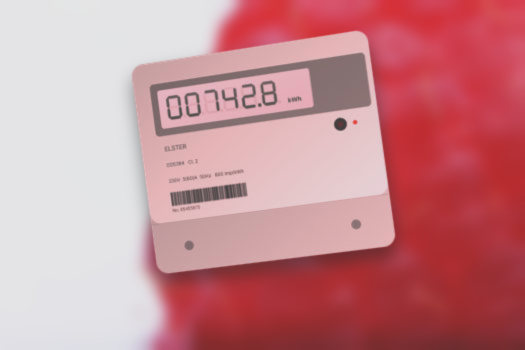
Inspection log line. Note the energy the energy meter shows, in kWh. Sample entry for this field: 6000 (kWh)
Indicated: 742.8 (kWh)
